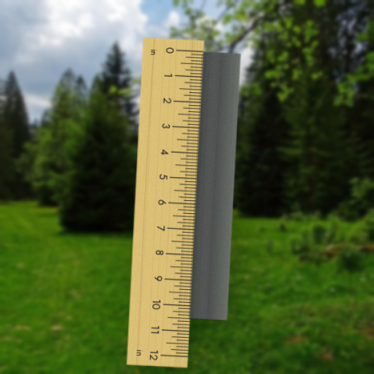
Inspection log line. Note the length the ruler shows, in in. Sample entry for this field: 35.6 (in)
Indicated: 10.5 (in)
